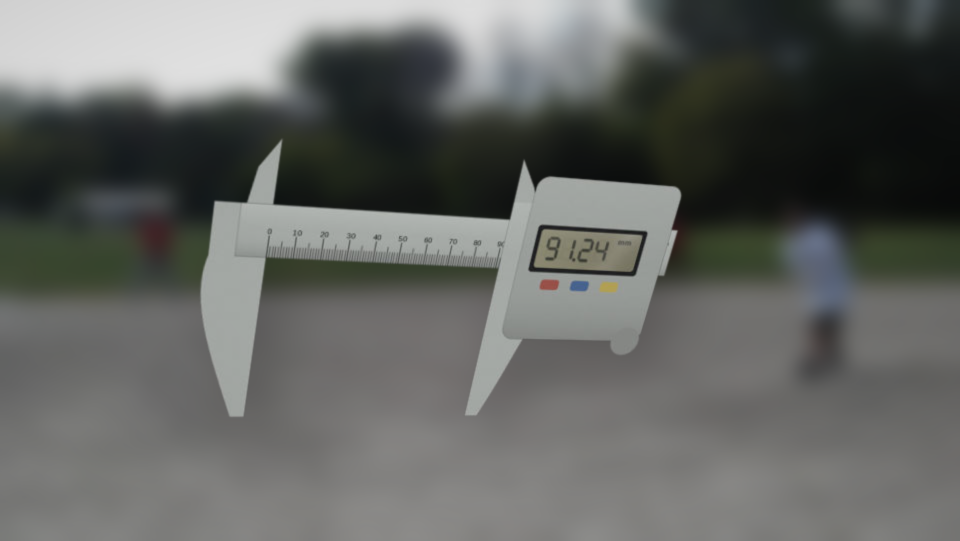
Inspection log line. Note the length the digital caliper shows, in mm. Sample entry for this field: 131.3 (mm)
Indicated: 91.24 (mm)
